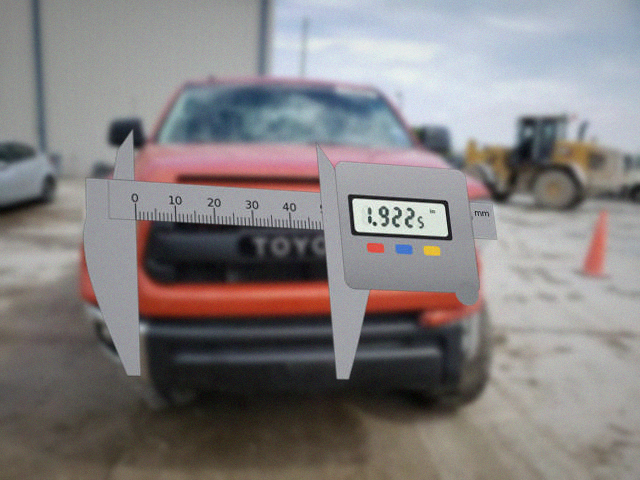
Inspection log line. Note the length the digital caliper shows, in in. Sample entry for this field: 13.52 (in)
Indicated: 1.9225 (in)
